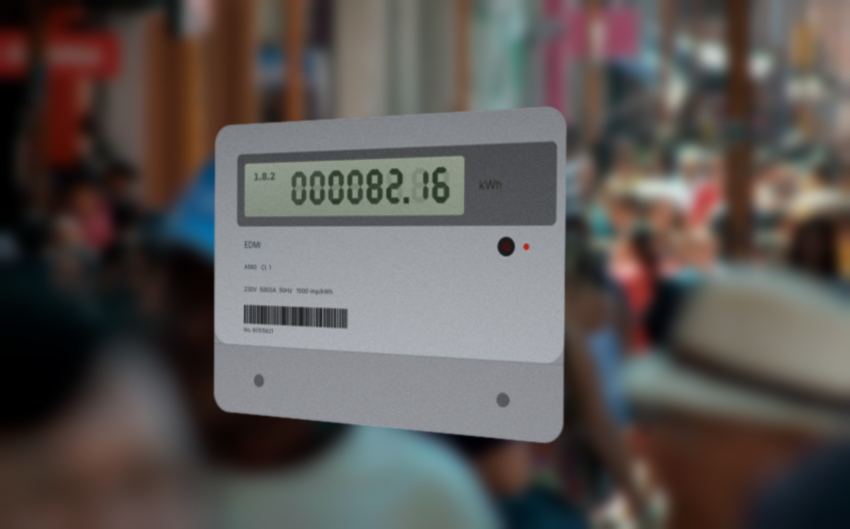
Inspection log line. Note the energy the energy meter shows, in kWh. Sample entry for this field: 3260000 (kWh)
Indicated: 82.16 (kWh)
